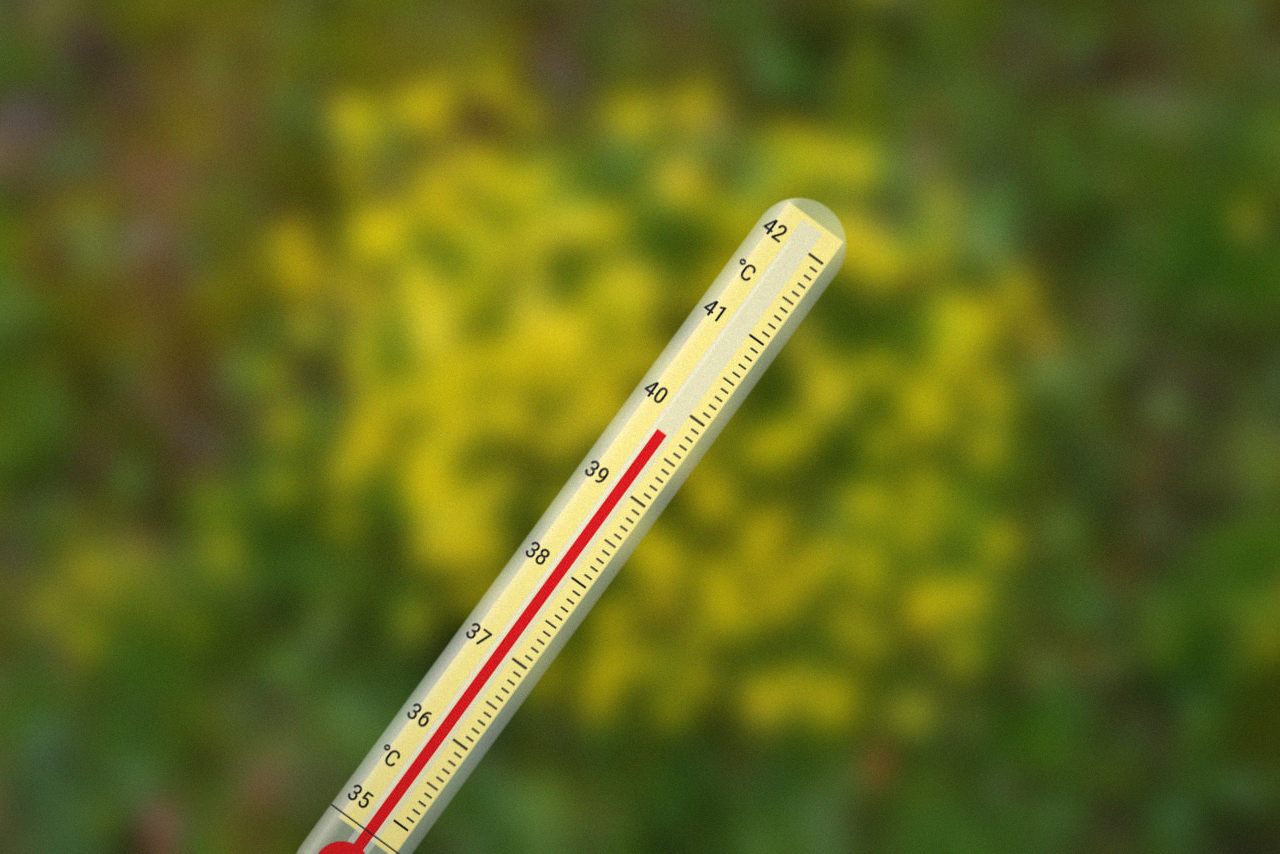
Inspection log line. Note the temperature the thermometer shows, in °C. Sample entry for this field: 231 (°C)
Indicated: 39.7 (°C)
